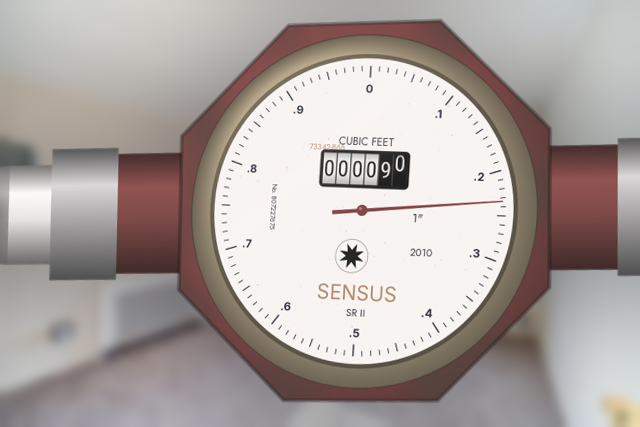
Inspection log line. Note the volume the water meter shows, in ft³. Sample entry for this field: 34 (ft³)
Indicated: 90.23 (ft³)
